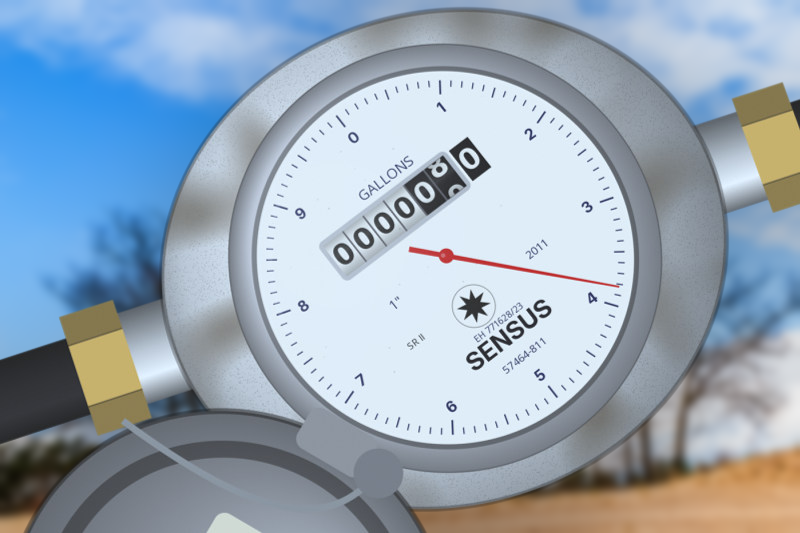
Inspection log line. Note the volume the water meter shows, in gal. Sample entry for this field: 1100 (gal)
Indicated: 83.8 (gal)
